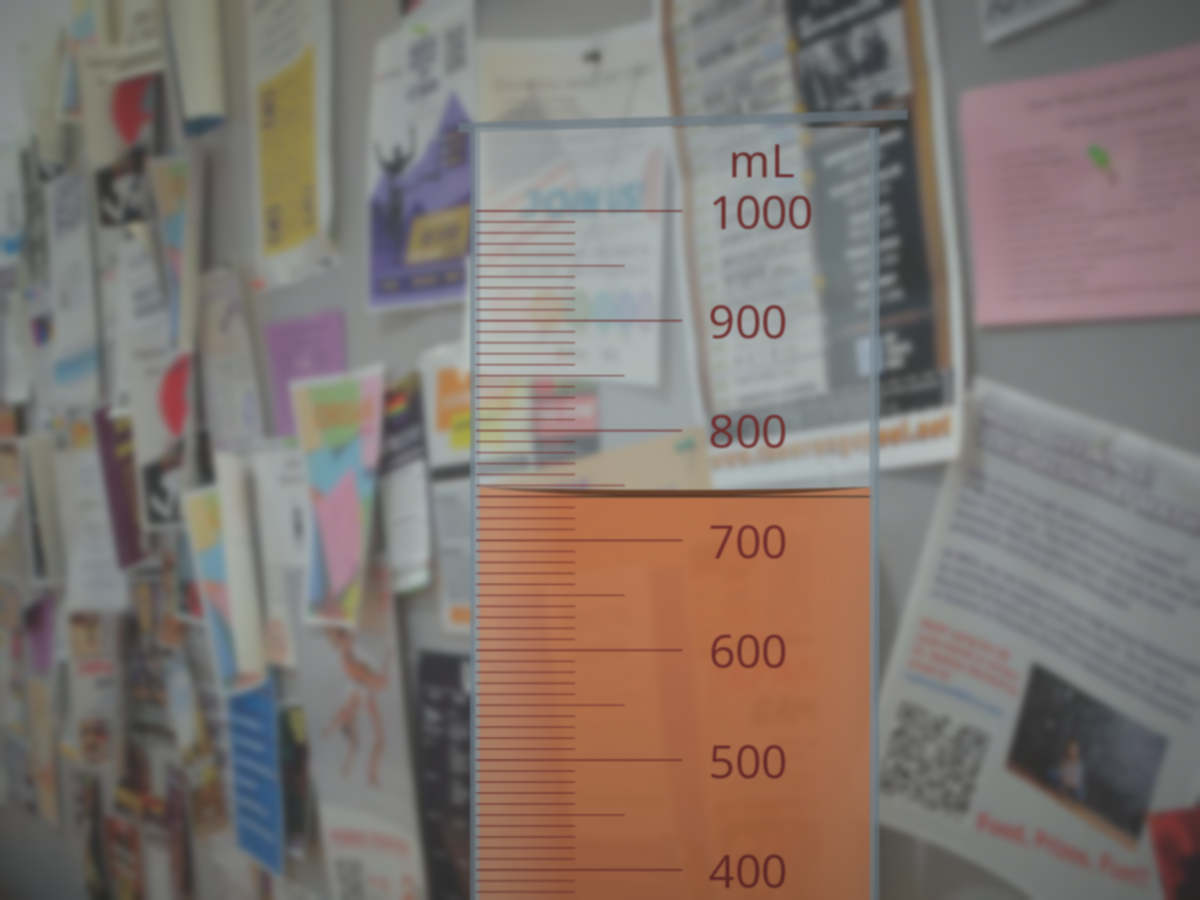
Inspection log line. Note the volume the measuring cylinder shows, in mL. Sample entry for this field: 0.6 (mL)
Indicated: 740 (mL)
